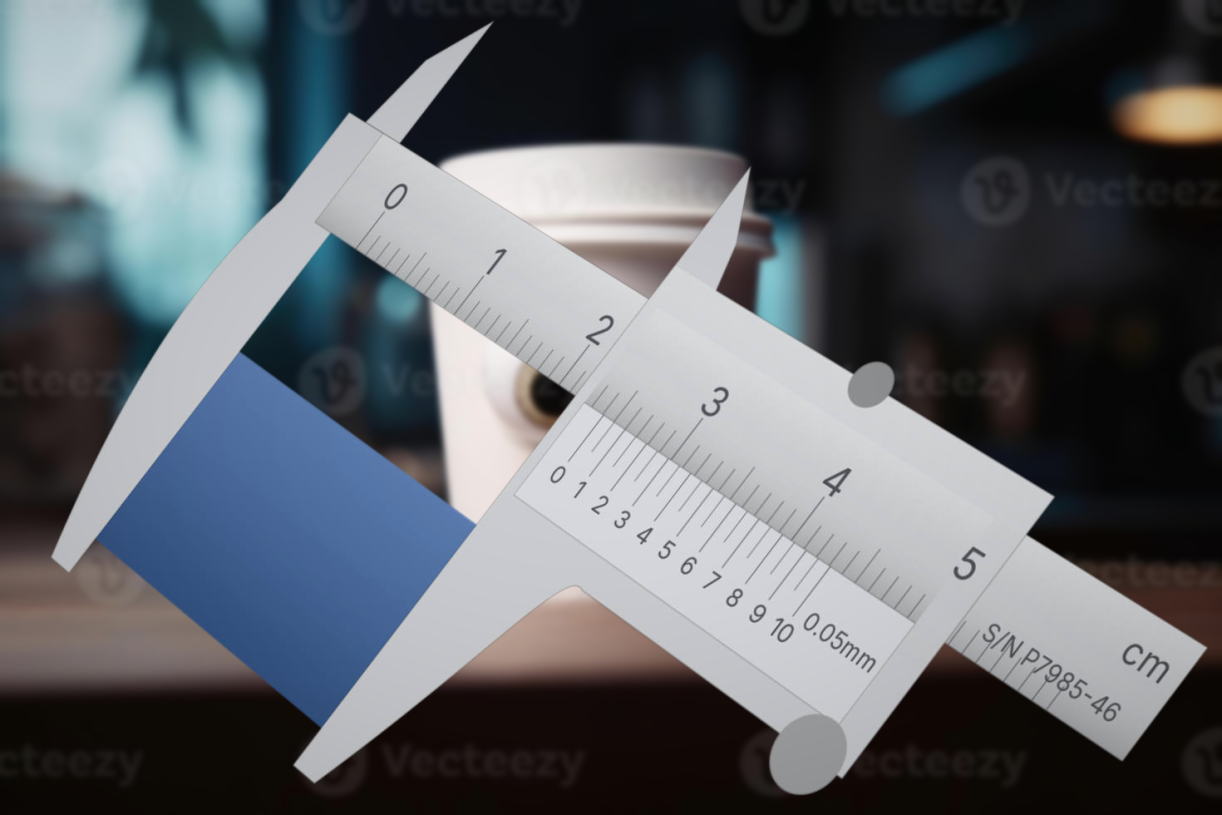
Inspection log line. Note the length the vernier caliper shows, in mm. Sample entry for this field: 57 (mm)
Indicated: 24.1 (mm)
